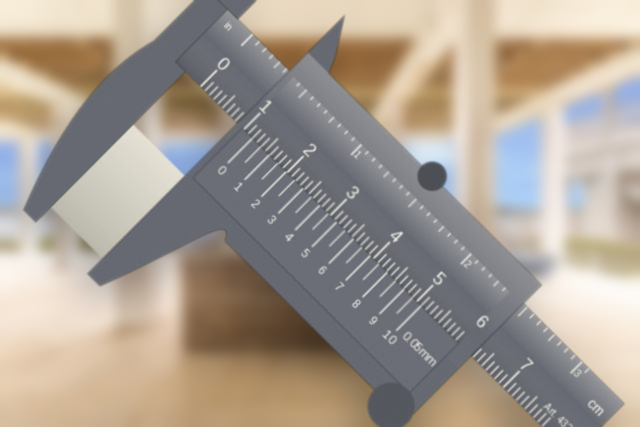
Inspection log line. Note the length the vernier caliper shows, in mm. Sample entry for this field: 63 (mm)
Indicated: 12.0 (mm)
